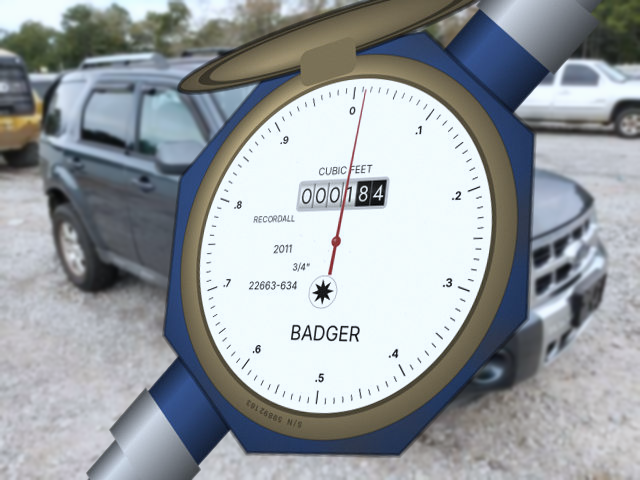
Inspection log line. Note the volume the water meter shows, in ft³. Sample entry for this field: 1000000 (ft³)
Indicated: 184.01 (ft³)
